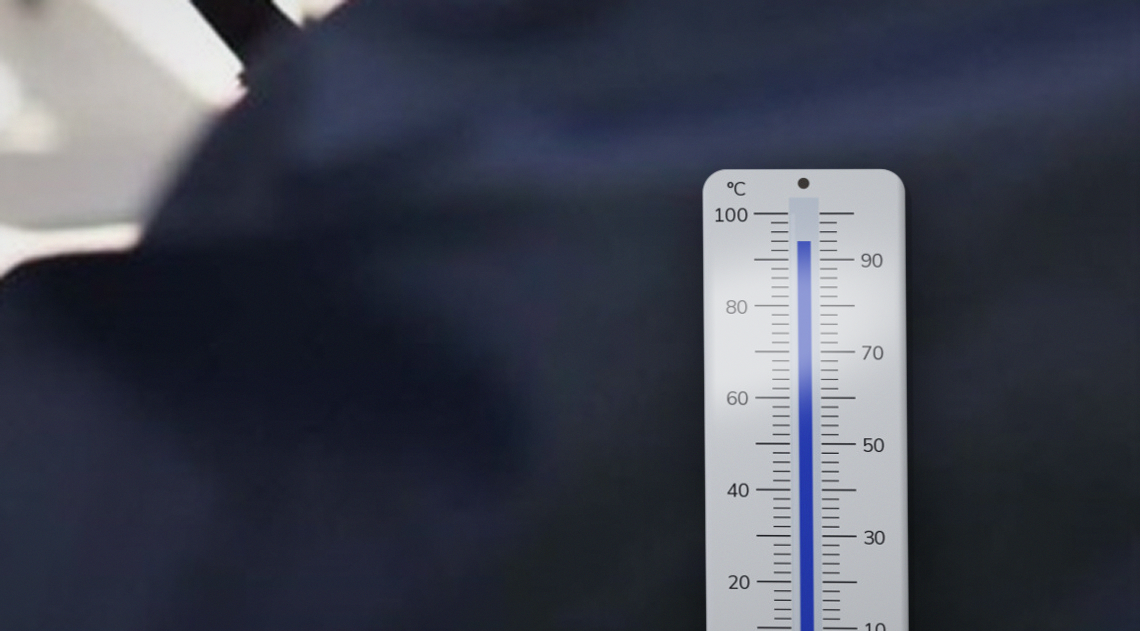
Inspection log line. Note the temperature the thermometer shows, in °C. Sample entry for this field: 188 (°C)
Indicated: 94 (°C)
